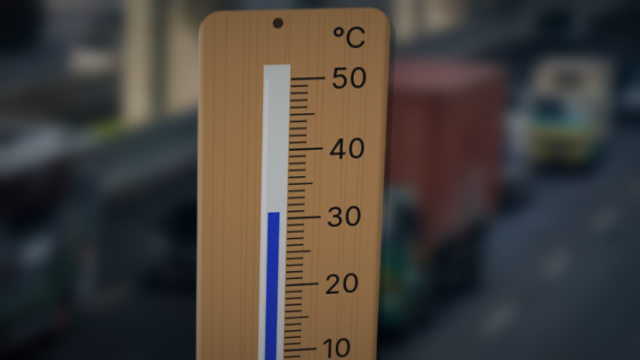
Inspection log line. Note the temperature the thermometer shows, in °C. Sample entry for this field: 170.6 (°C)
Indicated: 31 (°C)
